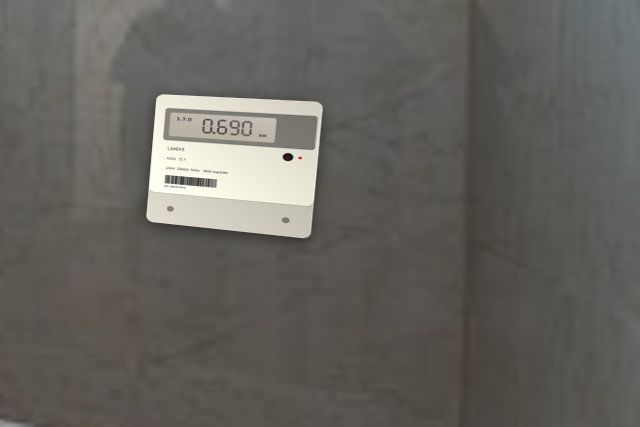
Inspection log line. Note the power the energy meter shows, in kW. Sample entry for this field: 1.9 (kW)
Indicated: 0.690 (kW)
